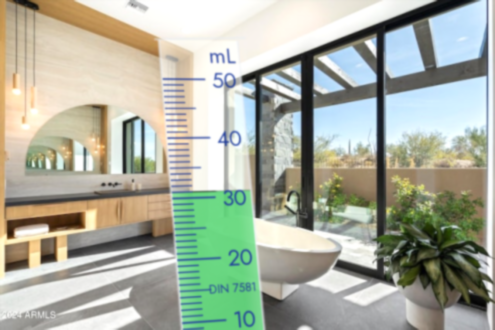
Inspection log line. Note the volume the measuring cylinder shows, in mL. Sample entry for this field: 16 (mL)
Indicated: 31 (mL)
